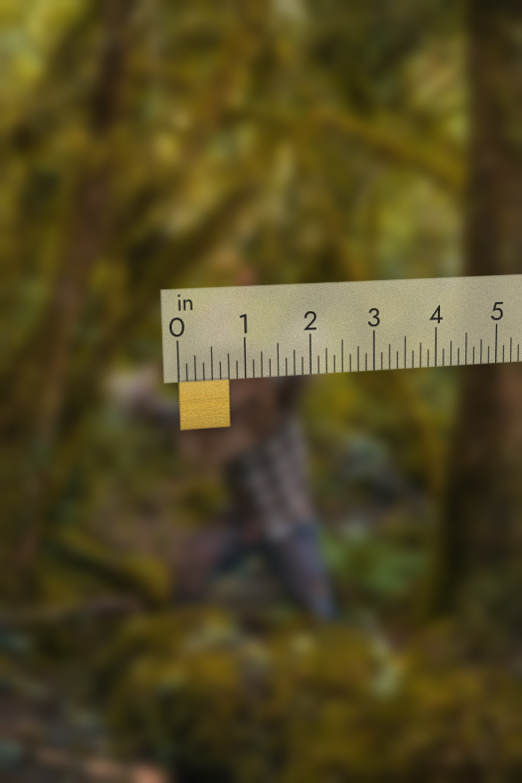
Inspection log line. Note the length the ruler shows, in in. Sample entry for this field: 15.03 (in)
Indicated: 0.75 (in)
